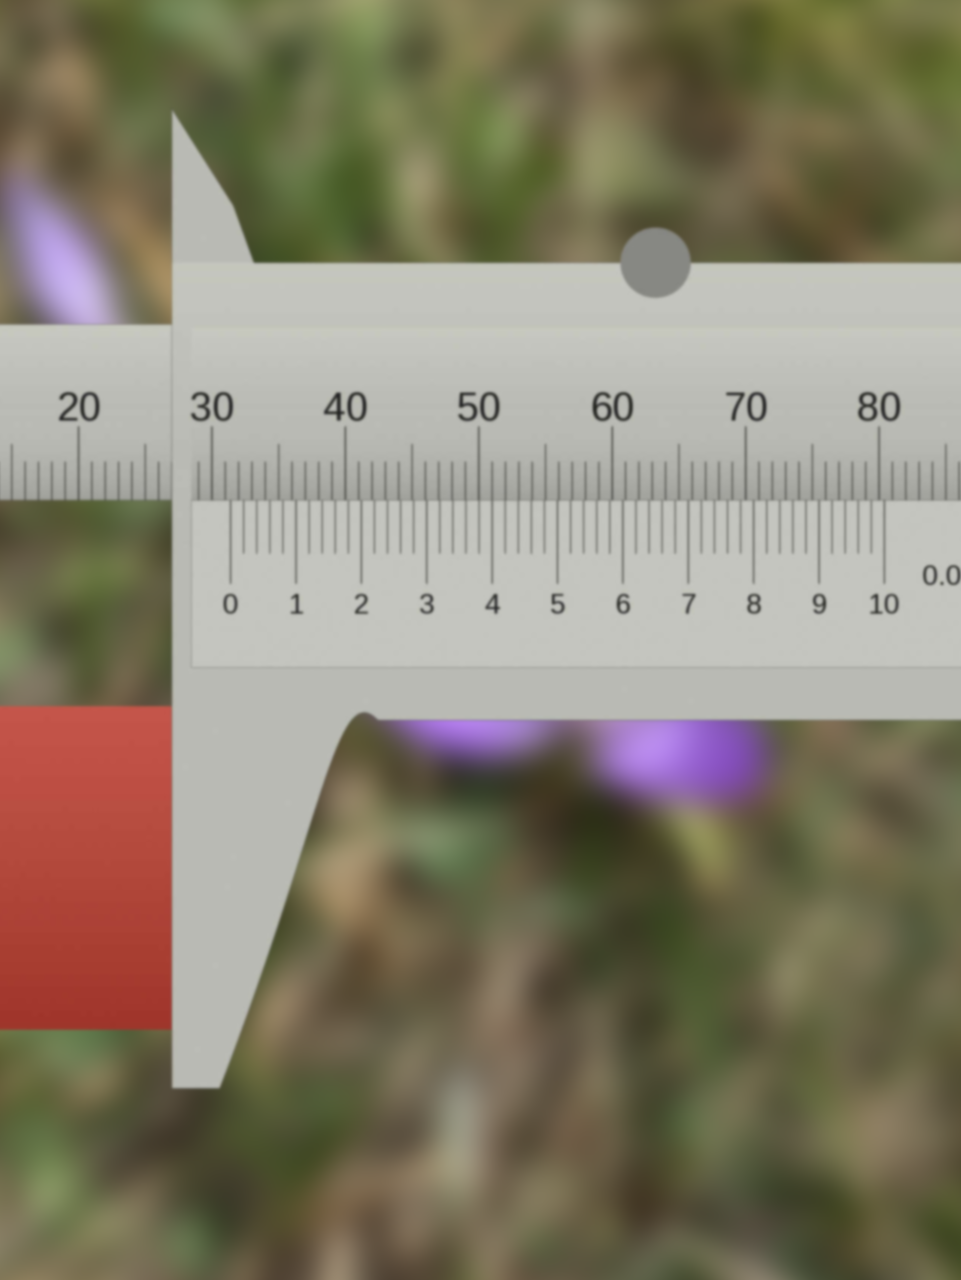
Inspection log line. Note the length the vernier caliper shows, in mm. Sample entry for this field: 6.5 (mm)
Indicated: 31.4 (mm)
